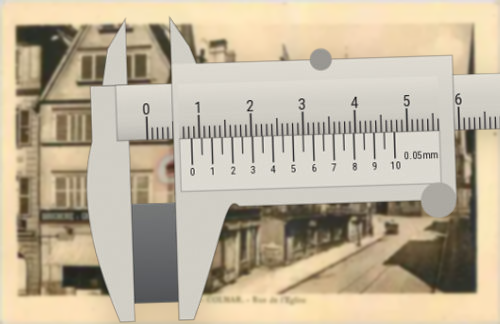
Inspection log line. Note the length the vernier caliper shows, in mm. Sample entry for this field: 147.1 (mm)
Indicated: 8.5 (mm)
